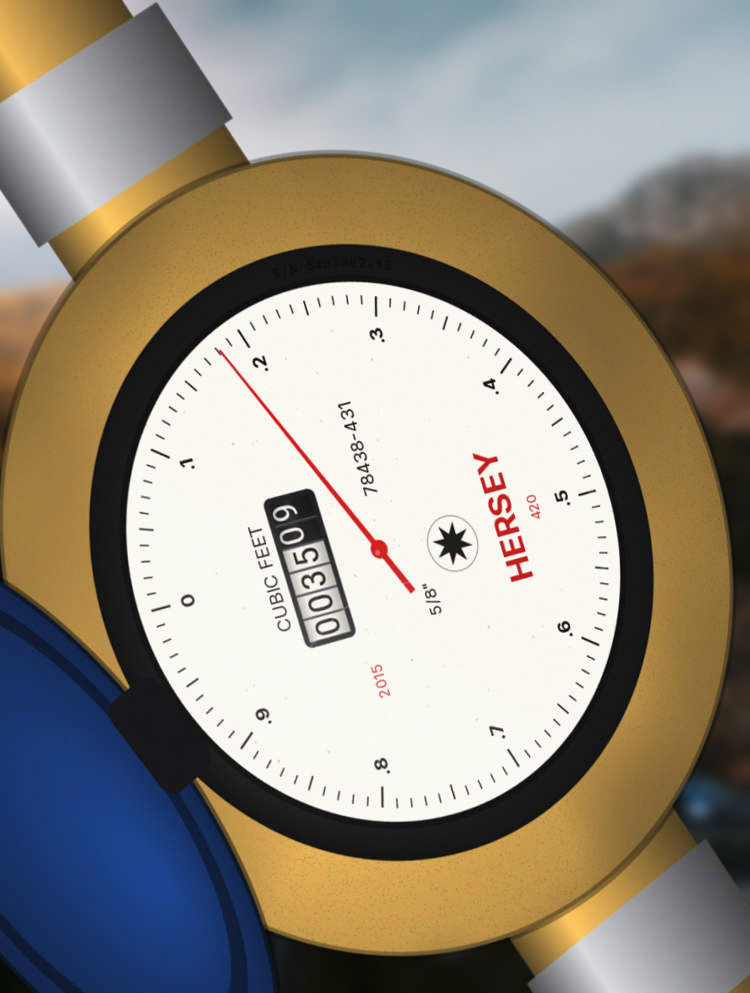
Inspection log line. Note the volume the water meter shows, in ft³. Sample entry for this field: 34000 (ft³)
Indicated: 3509.18 (ft³)
